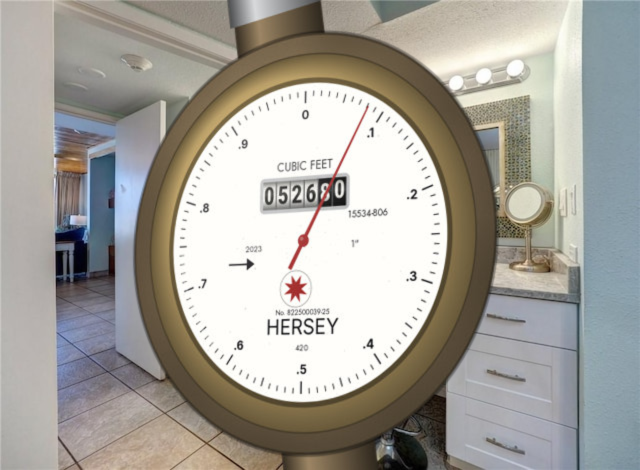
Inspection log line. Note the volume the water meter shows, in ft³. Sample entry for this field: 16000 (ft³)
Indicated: 52680.08 (ft³)
